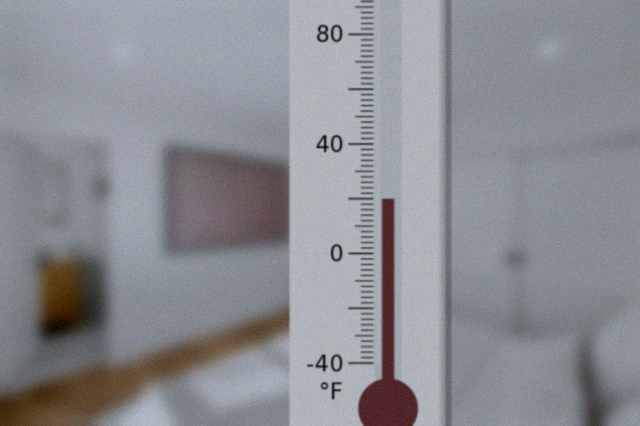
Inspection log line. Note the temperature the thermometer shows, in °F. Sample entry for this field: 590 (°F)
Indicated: 20 (°F)
